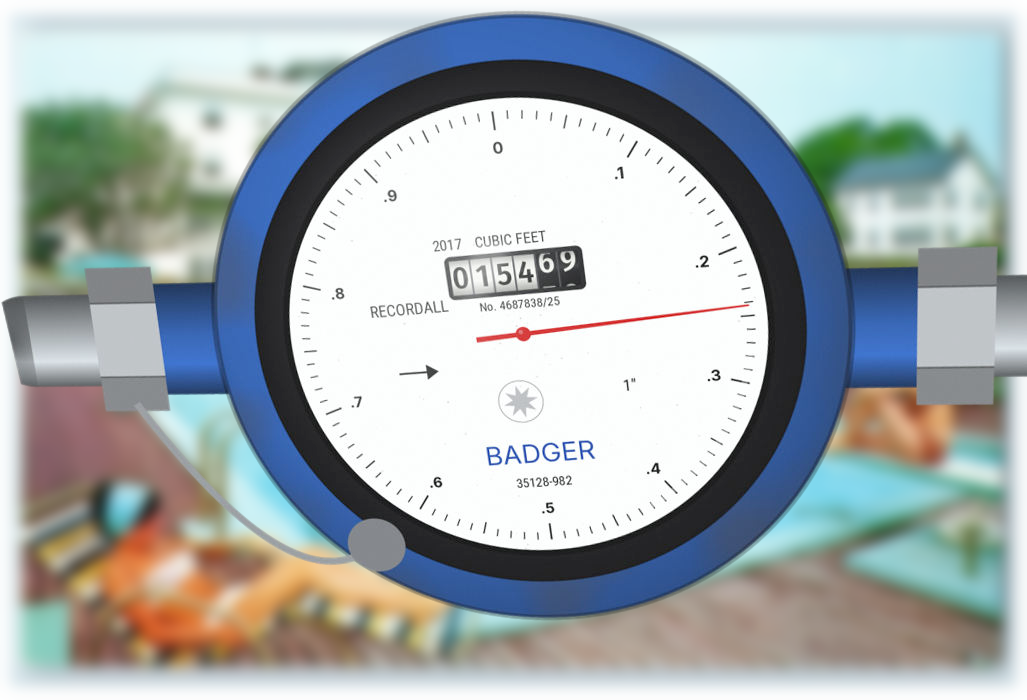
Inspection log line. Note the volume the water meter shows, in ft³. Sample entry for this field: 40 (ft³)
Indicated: 15469.24 (ft³)
